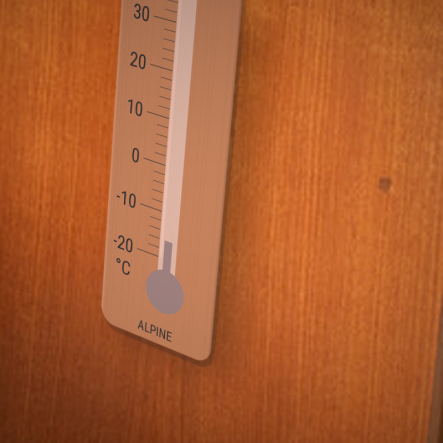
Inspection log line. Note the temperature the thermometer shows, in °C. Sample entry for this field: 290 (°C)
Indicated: -16 (°C)
